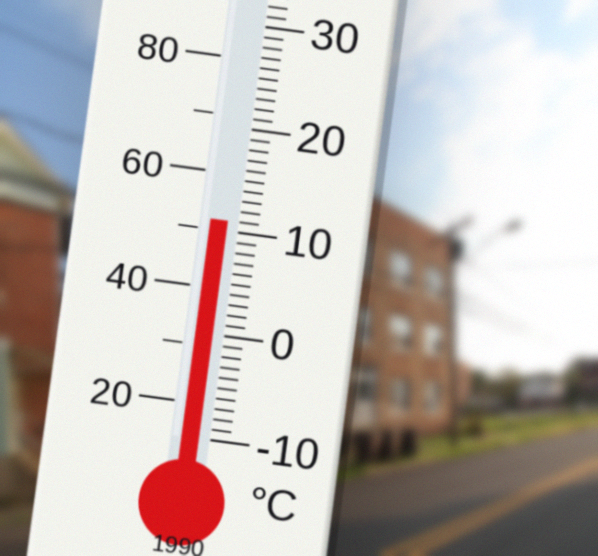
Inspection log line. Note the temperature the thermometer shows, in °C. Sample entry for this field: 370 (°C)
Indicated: 11 (°C)
